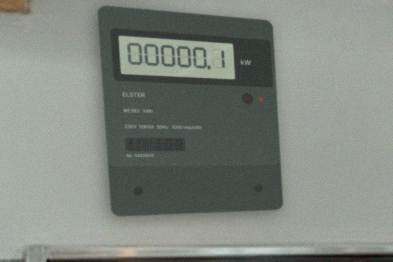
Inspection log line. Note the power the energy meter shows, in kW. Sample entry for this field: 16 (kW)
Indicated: 0.1 (kW)
